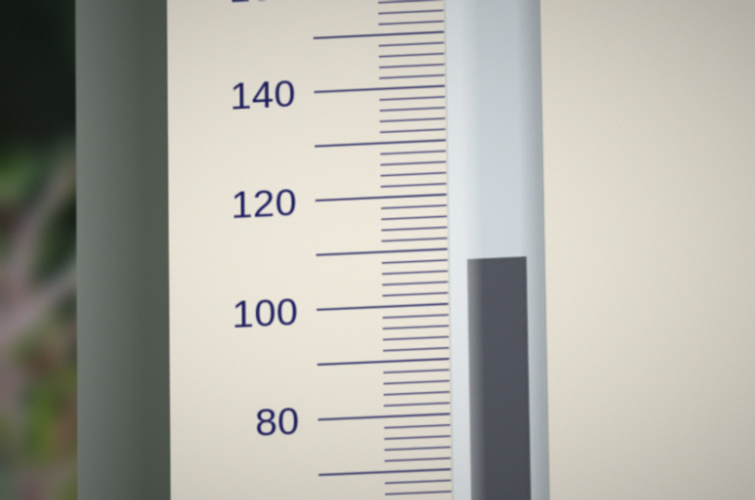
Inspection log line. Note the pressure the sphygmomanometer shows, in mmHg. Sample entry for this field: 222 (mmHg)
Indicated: 108 (mmHg)
